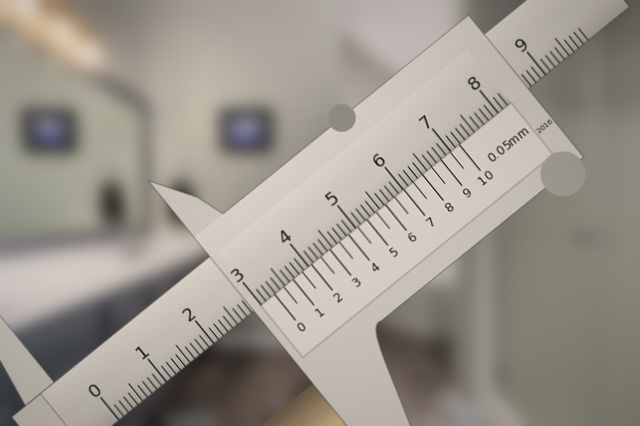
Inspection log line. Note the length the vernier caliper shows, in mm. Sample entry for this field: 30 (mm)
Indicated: 32.8 (mm)
